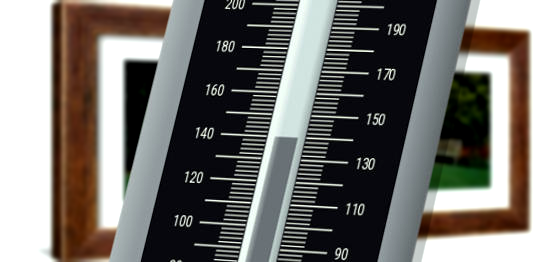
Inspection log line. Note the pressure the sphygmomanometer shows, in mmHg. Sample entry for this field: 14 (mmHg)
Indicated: 140 (mmHg)
